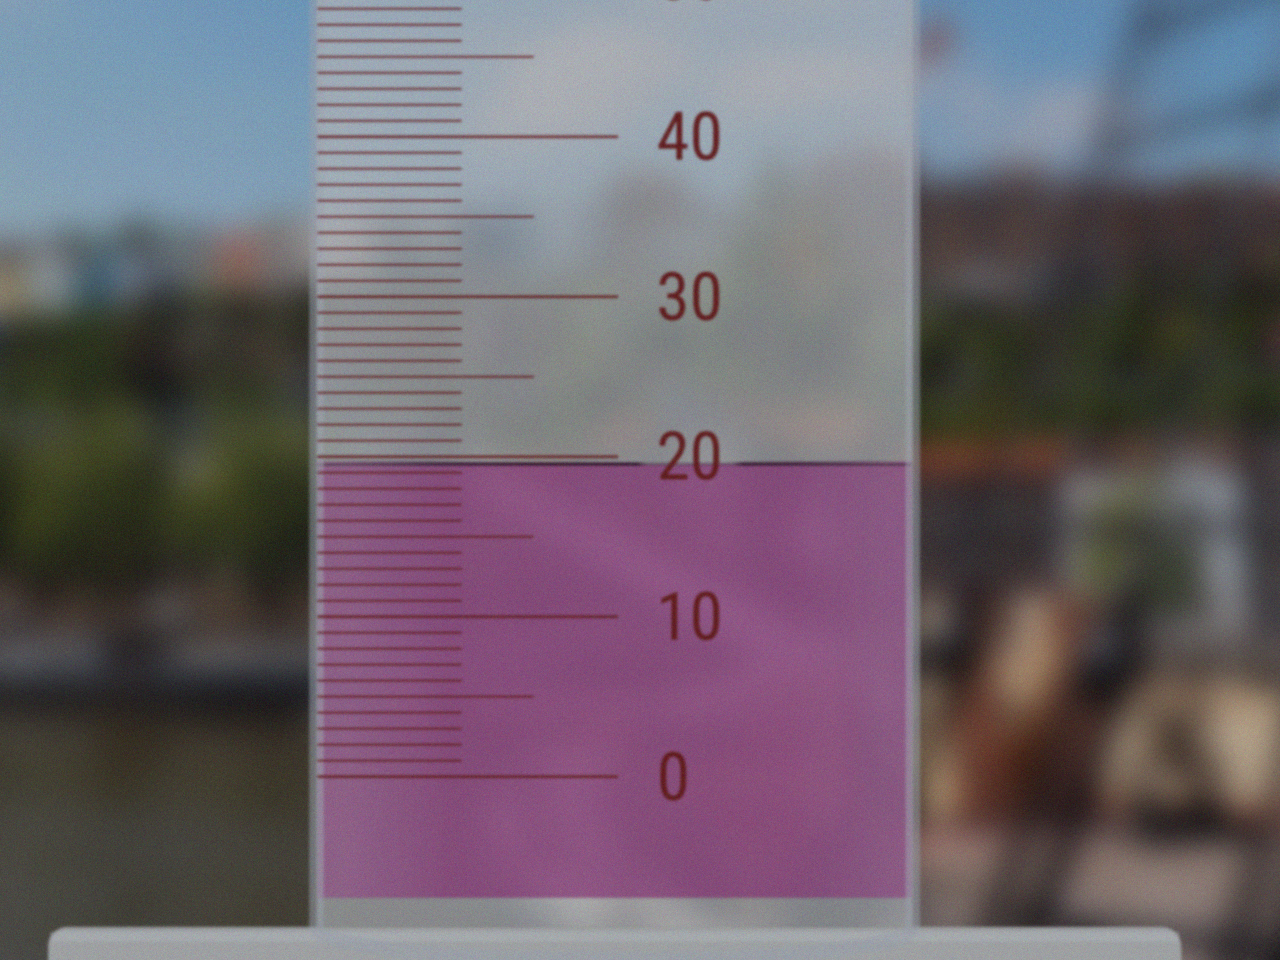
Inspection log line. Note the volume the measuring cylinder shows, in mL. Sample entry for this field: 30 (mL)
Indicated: 19.5 (mL)
